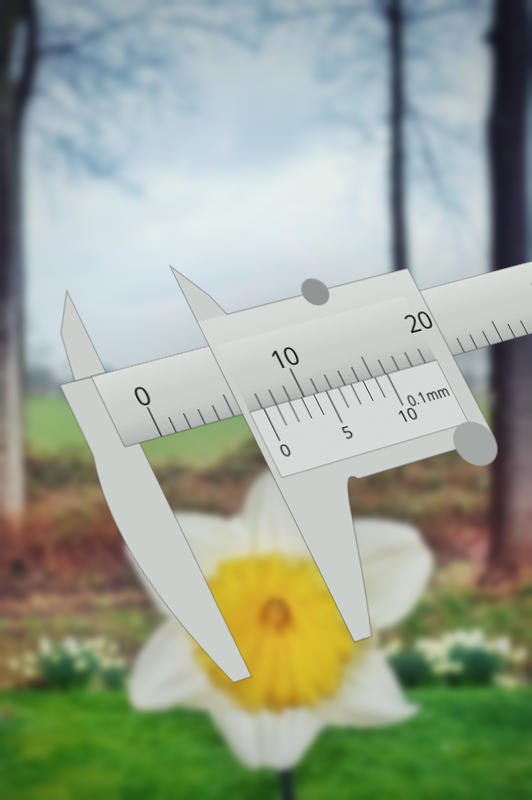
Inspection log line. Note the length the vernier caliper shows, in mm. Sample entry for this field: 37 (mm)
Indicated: 7.1 (mm)
